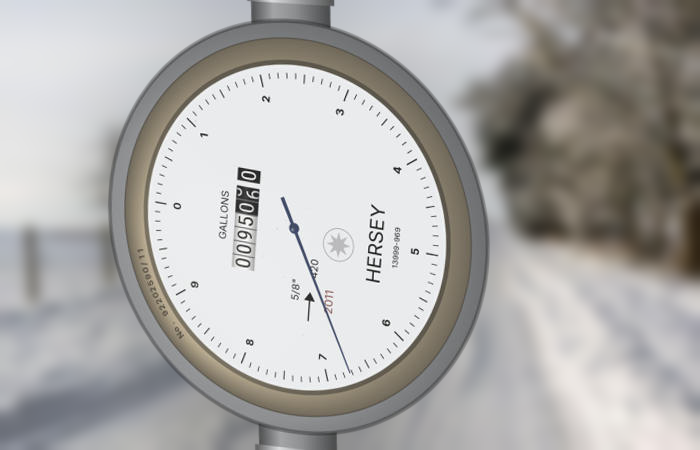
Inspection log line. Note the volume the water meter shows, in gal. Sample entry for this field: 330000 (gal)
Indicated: 95056.7 (gal)
